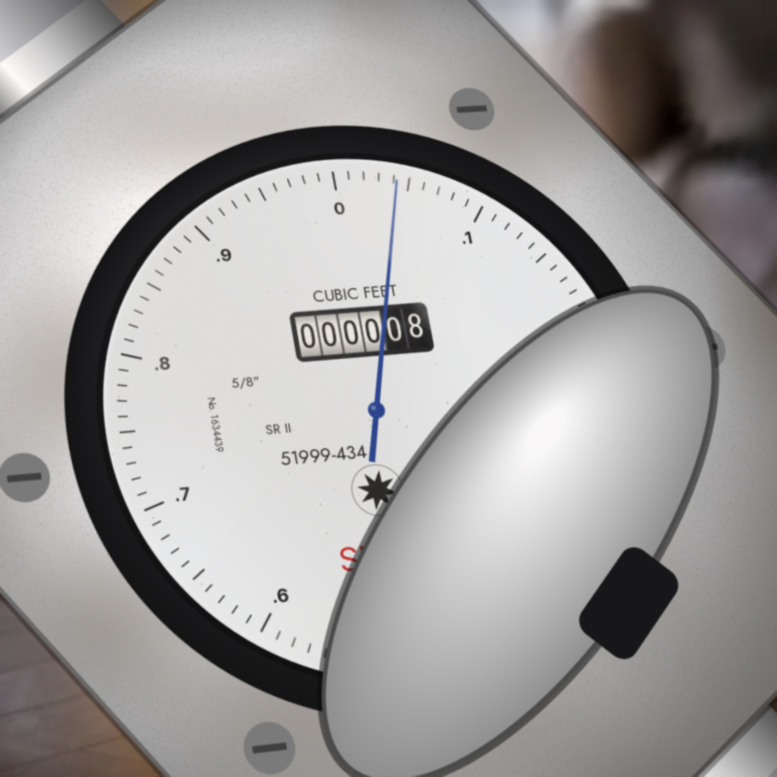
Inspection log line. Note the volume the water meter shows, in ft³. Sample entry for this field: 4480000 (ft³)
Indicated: 8.04 (ft³)
